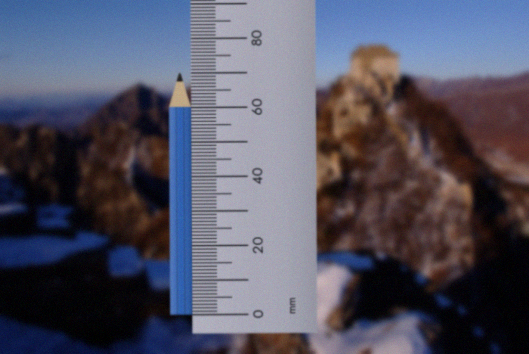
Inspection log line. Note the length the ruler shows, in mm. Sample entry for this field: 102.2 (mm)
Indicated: 70 (mm)
